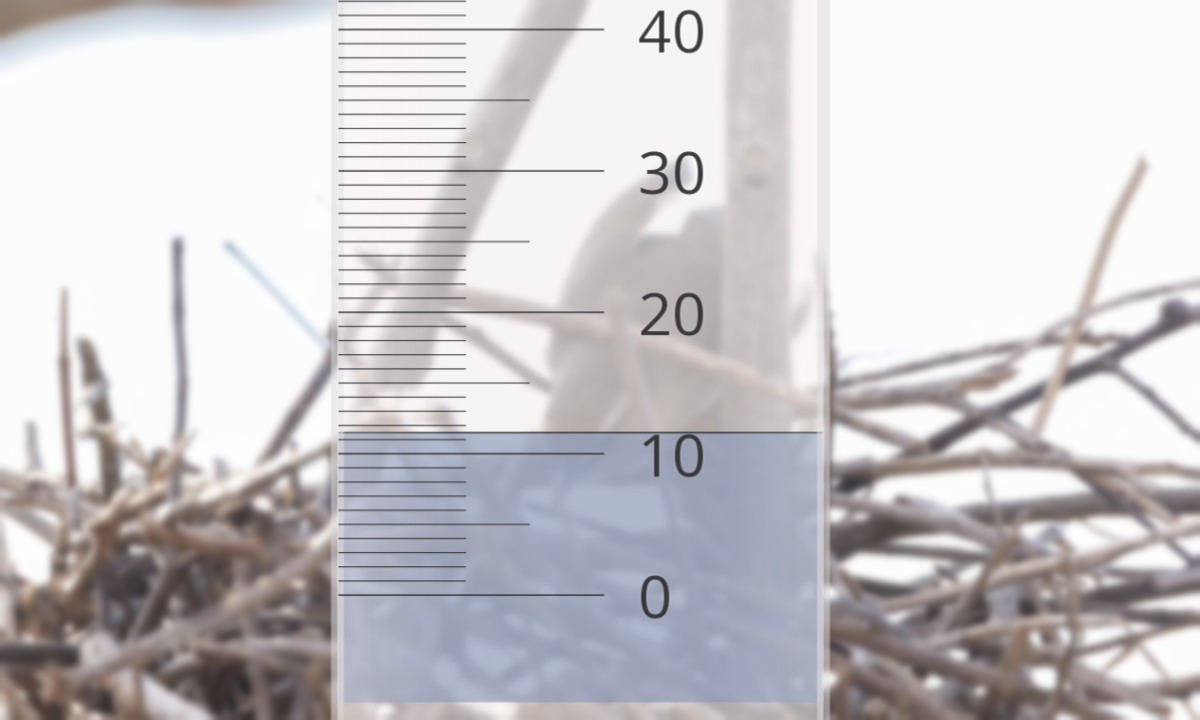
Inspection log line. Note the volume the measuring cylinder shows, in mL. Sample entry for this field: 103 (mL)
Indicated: 11.5 (mL)
